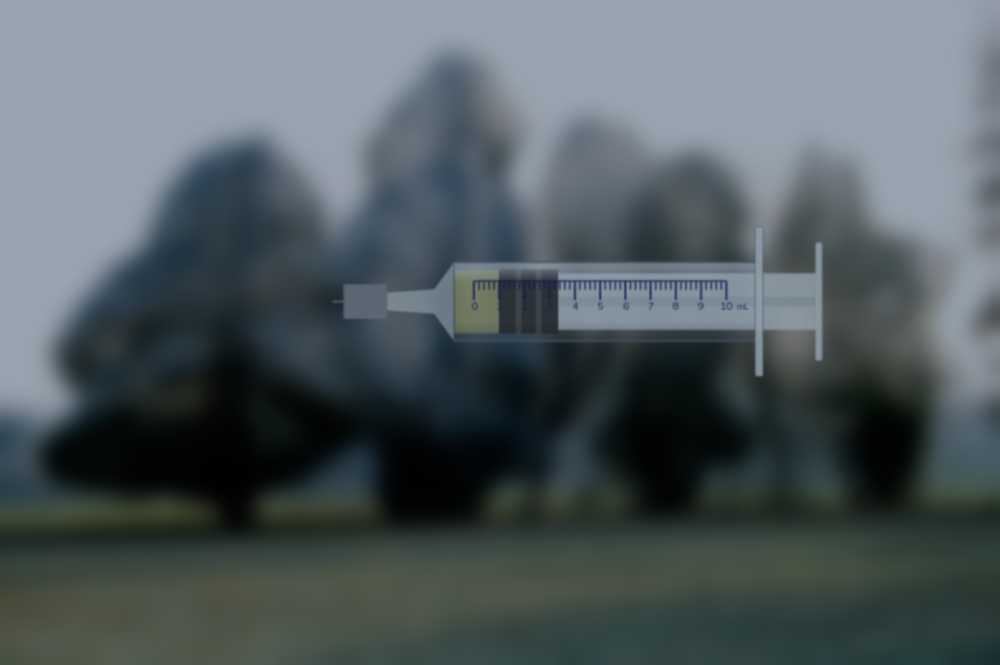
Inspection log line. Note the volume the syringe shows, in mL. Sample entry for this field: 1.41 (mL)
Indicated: 1 (mL)
